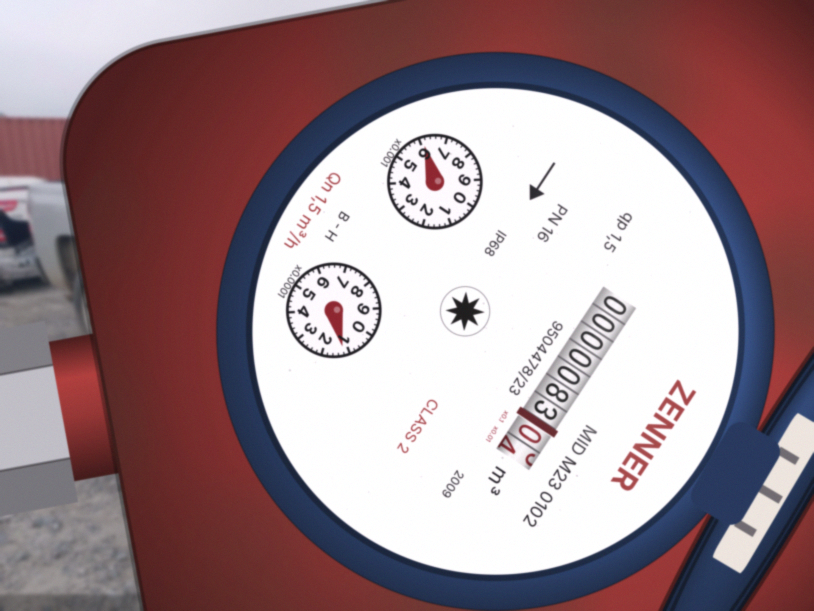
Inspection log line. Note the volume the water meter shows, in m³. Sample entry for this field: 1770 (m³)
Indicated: 83.0361 (m³)
